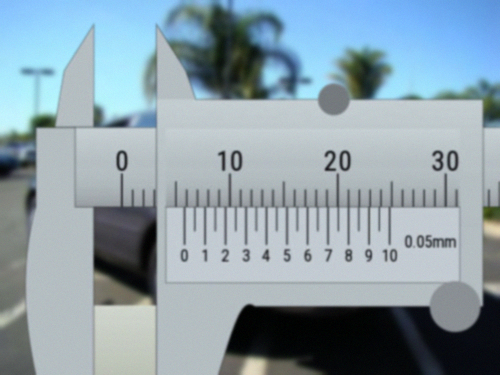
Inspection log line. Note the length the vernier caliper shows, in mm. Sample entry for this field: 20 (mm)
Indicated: 5.8 (mm)
